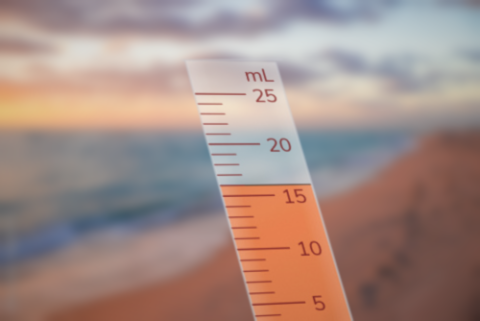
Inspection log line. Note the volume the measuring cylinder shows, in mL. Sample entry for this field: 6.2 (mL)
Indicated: 16 (mL)
